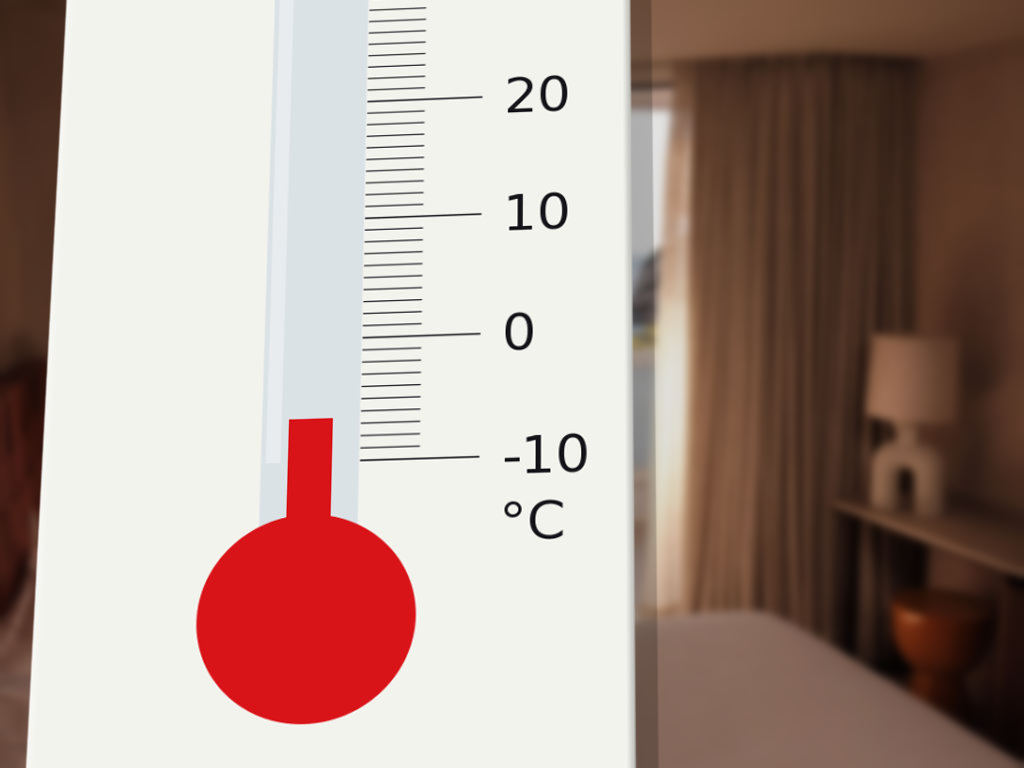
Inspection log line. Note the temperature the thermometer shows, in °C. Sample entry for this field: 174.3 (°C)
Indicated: -6.5 (°C)
